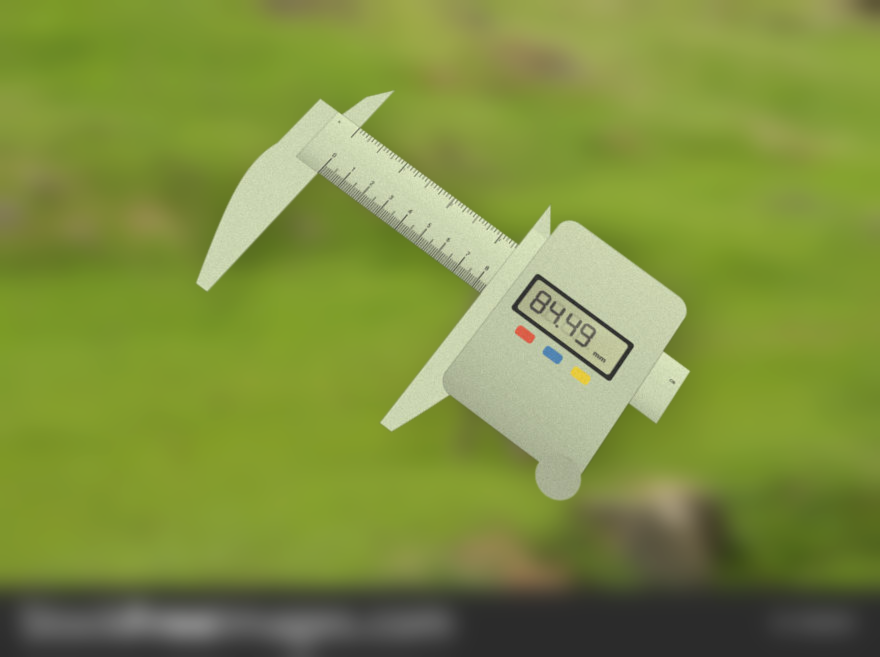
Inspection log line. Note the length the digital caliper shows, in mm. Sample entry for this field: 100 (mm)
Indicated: 84.49 (mm)
